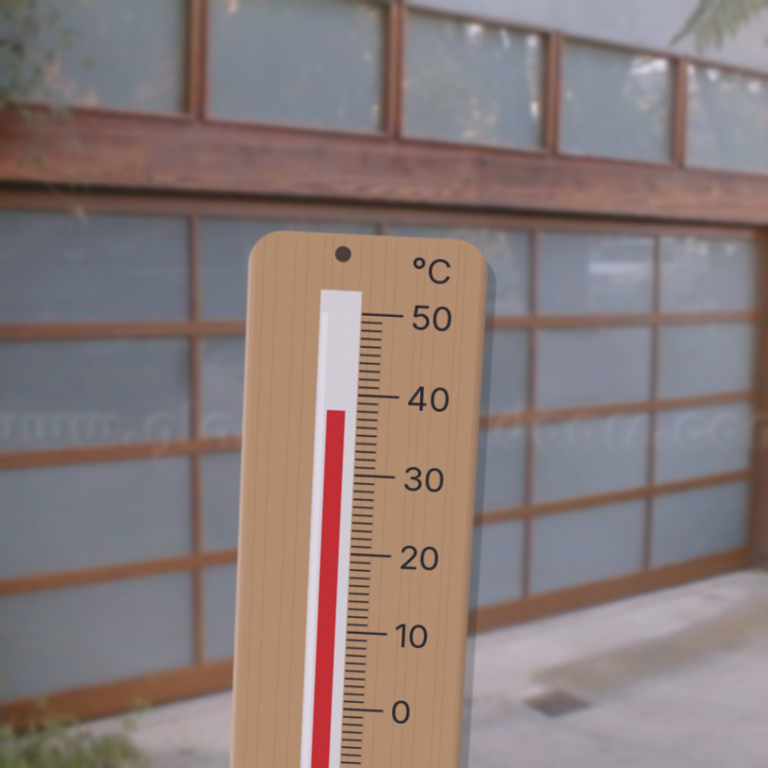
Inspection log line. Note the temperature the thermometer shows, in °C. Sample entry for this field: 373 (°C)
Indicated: 38 (°C)
